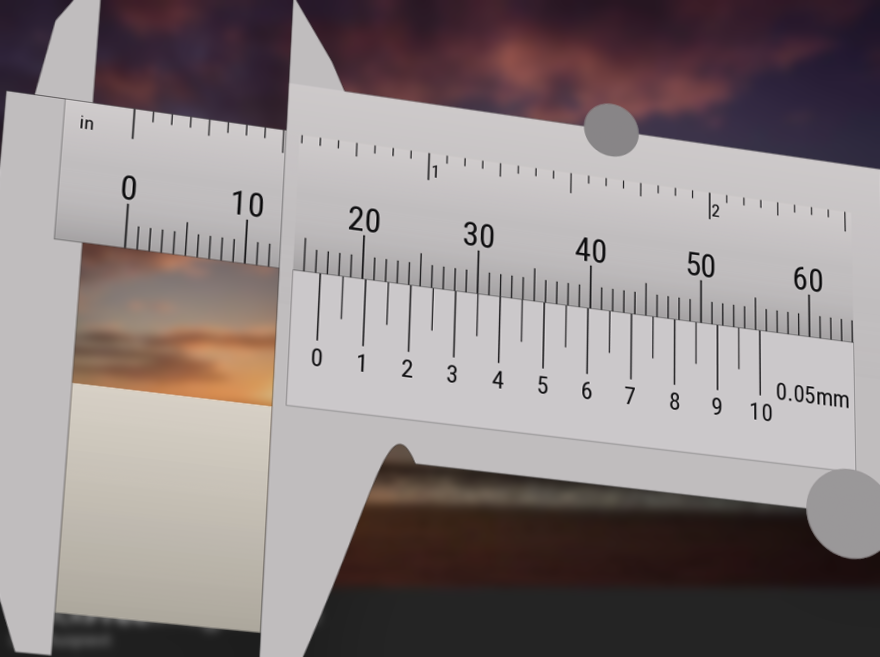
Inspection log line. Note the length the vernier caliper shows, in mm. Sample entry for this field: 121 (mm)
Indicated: 16.4 (mm)
